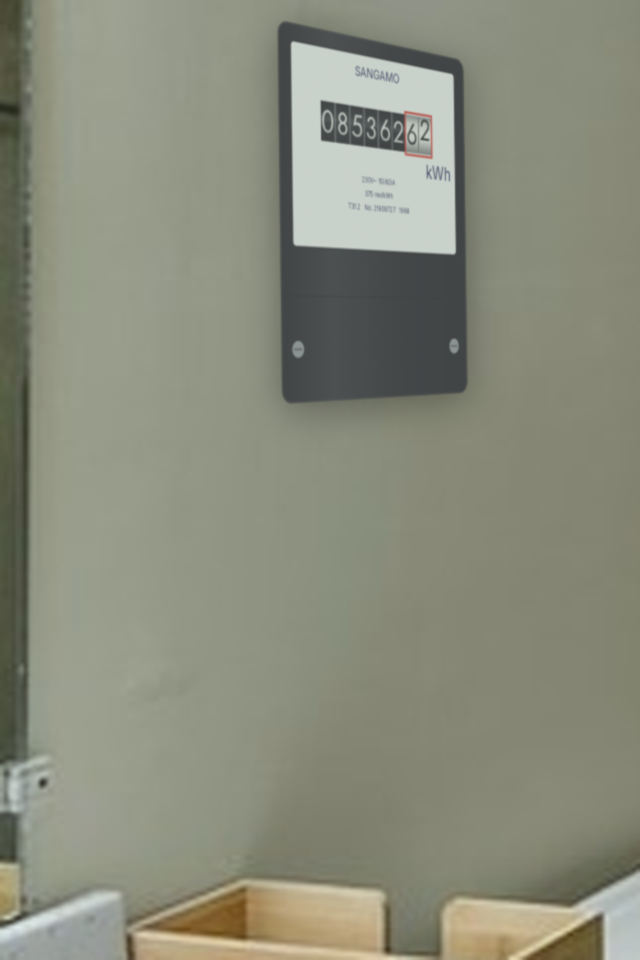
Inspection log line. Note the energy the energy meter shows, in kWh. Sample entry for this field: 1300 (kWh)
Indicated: 85362.62 (kWh)
